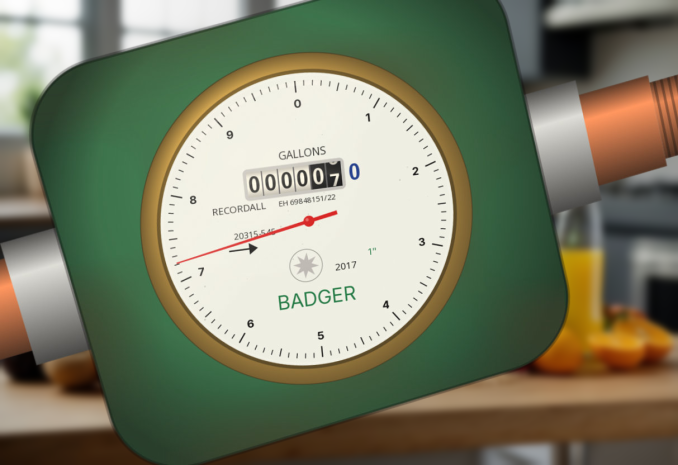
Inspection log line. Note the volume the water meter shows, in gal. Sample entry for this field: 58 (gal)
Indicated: 67.2 (gal)
